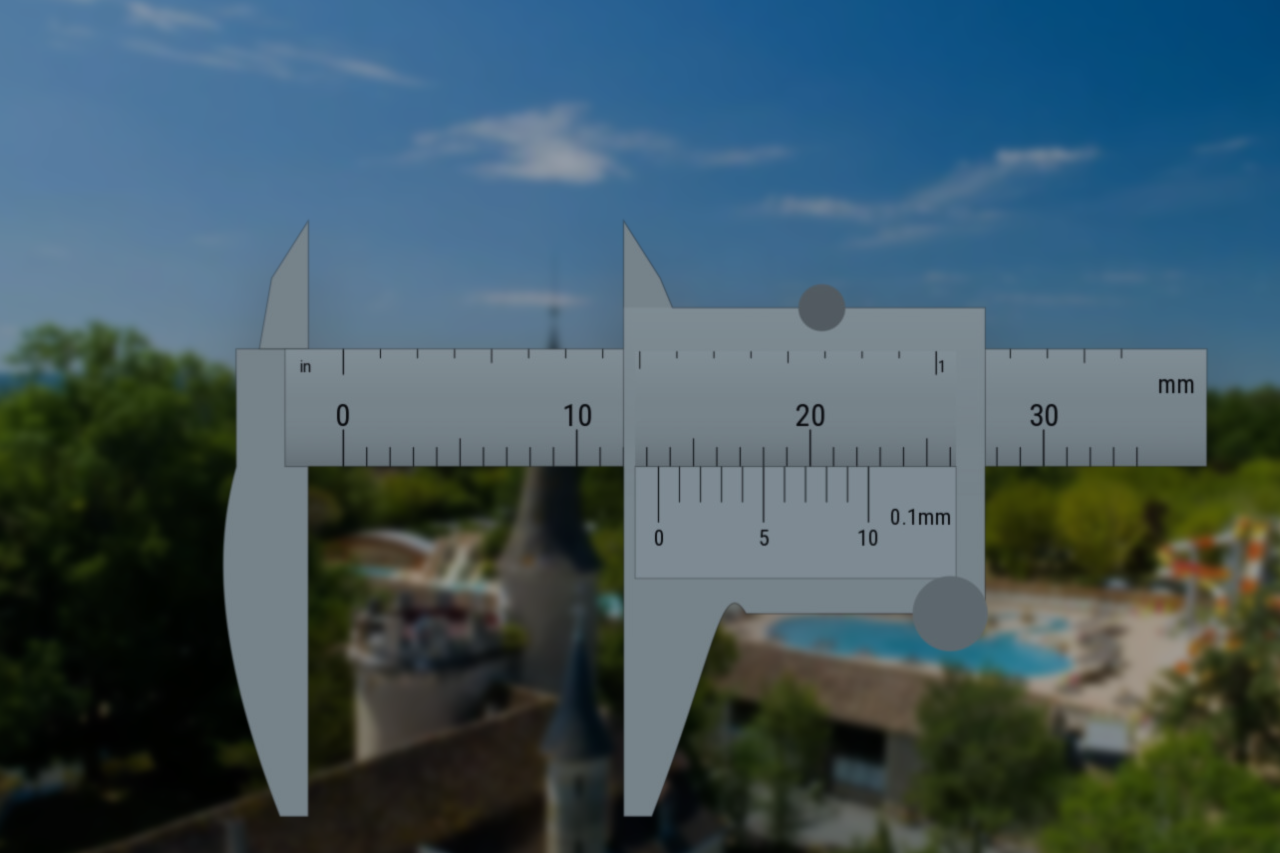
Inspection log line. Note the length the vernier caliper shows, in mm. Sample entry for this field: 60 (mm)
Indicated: 13.5 (mm)
